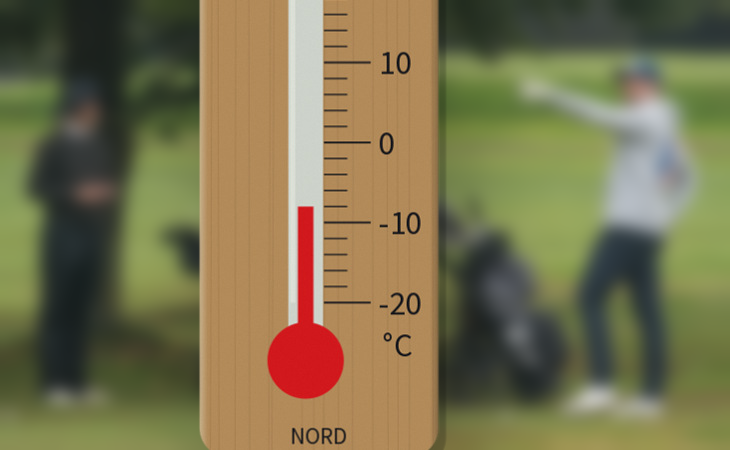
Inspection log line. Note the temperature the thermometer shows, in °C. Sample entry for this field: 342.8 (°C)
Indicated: -8 (°C)
